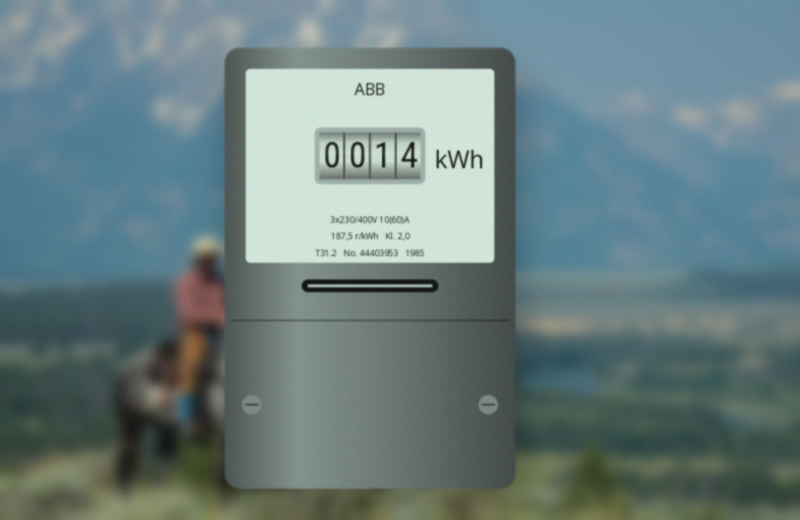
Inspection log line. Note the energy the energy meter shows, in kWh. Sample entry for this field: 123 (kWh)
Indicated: 14 (kWh)
